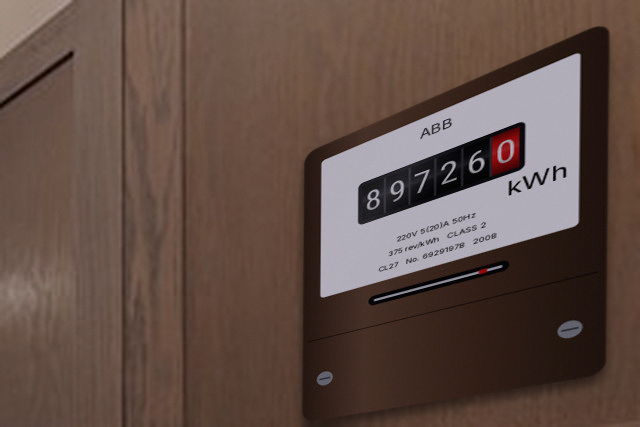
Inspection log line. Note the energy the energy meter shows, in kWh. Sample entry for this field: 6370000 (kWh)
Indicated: 89726.0 (kWh)
